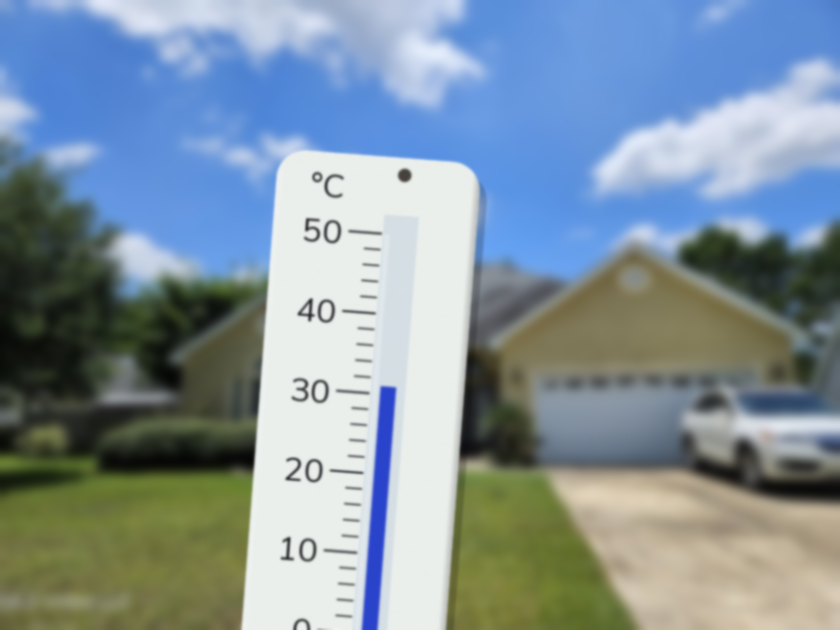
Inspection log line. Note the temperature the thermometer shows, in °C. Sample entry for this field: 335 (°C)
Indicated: 31 (°C)
